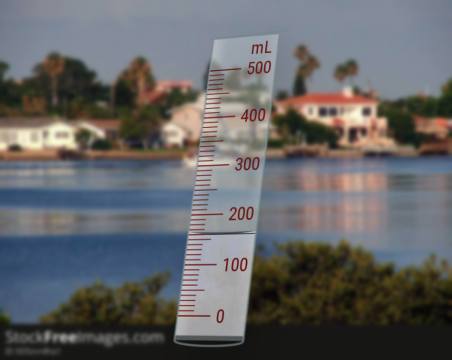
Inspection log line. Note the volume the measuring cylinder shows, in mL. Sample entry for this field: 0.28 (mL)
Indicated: 160 (mL)
